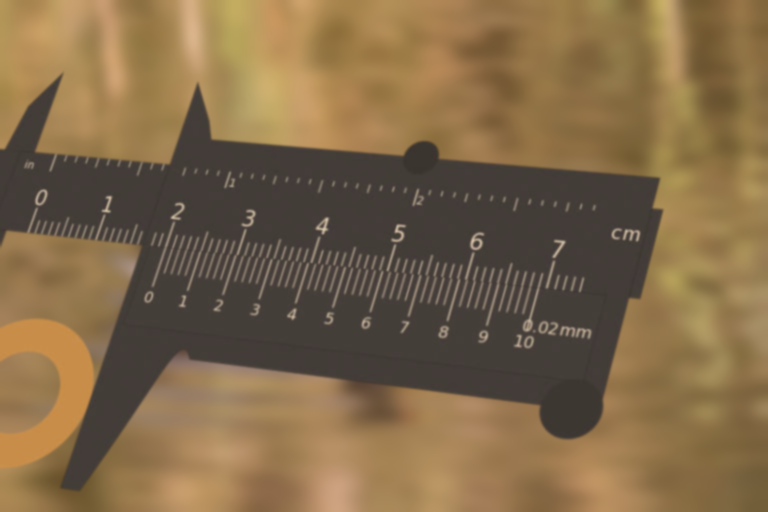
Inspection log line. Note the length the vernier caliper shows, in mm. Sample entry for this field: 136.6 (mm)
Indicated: 20.0 (mm)
